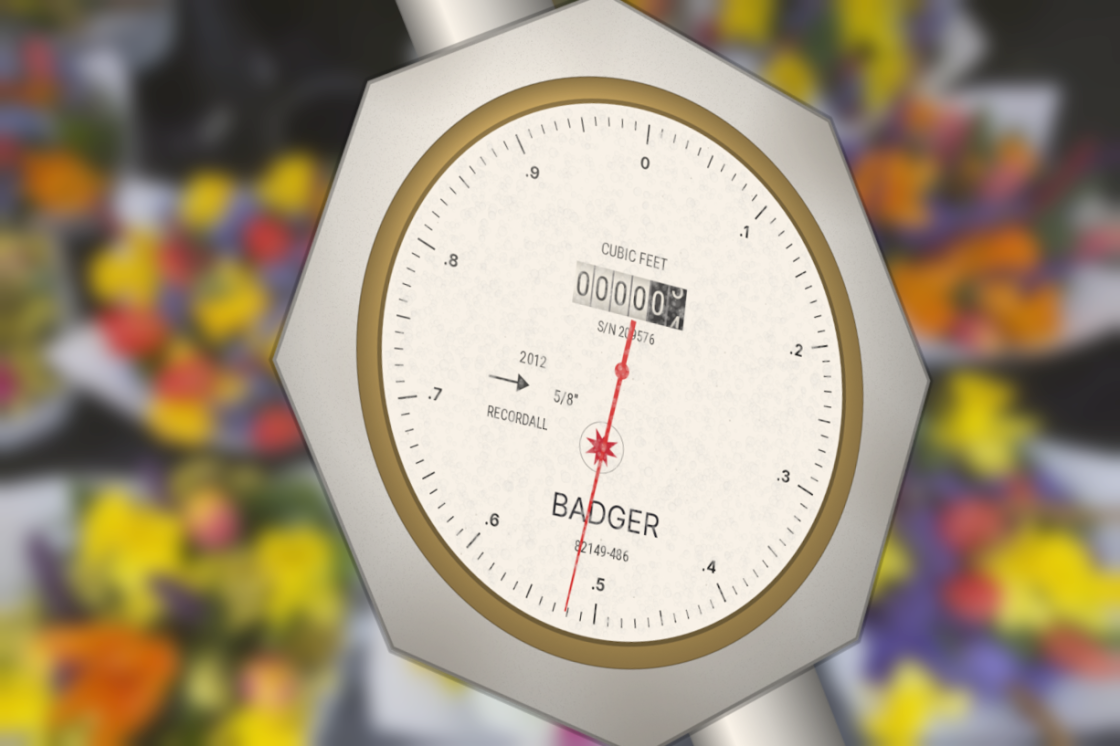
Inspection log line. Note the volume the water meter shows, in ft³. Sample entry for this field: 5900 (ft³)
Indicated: 3.52 (ft³)
